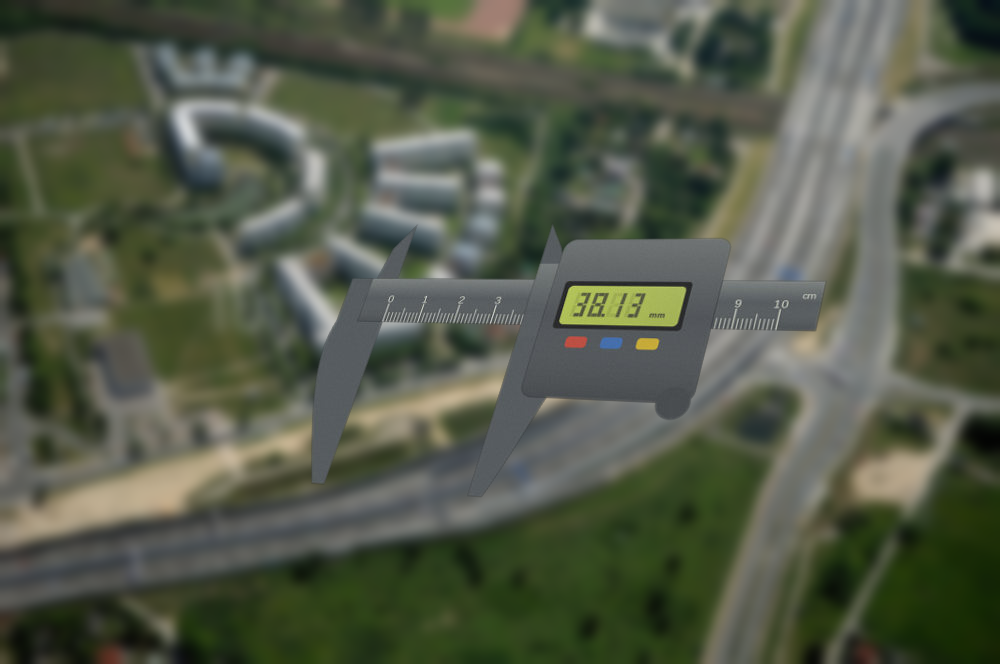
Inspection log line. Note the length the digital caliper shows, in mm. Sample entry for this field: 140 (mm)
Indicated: 38.13 (mm)
